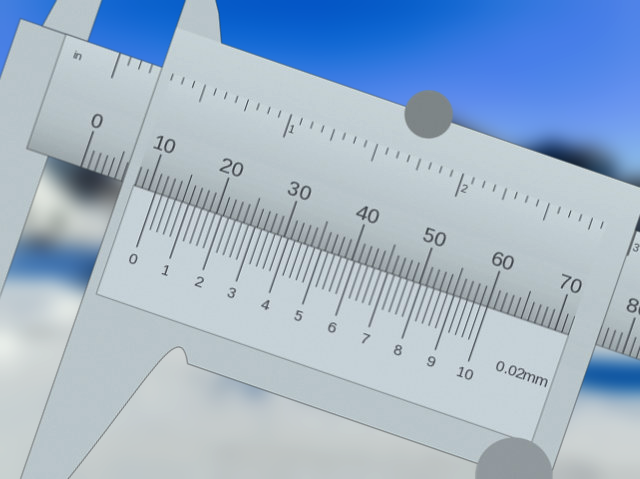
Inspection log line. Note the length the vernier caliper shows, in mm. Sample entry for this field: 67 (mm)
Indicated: 11.0 (mm)
